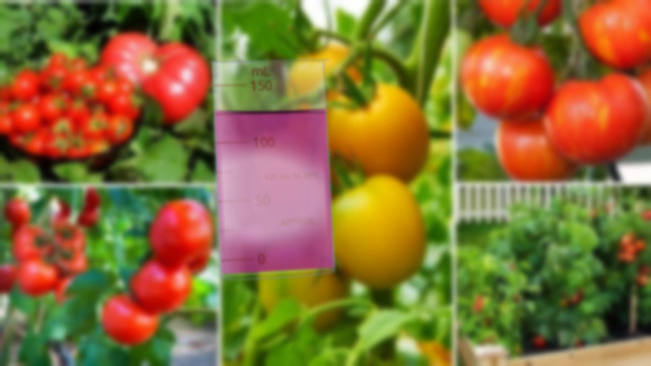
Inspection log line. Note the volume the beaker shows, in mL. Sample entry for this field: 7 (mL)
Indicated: 125 (mL)
